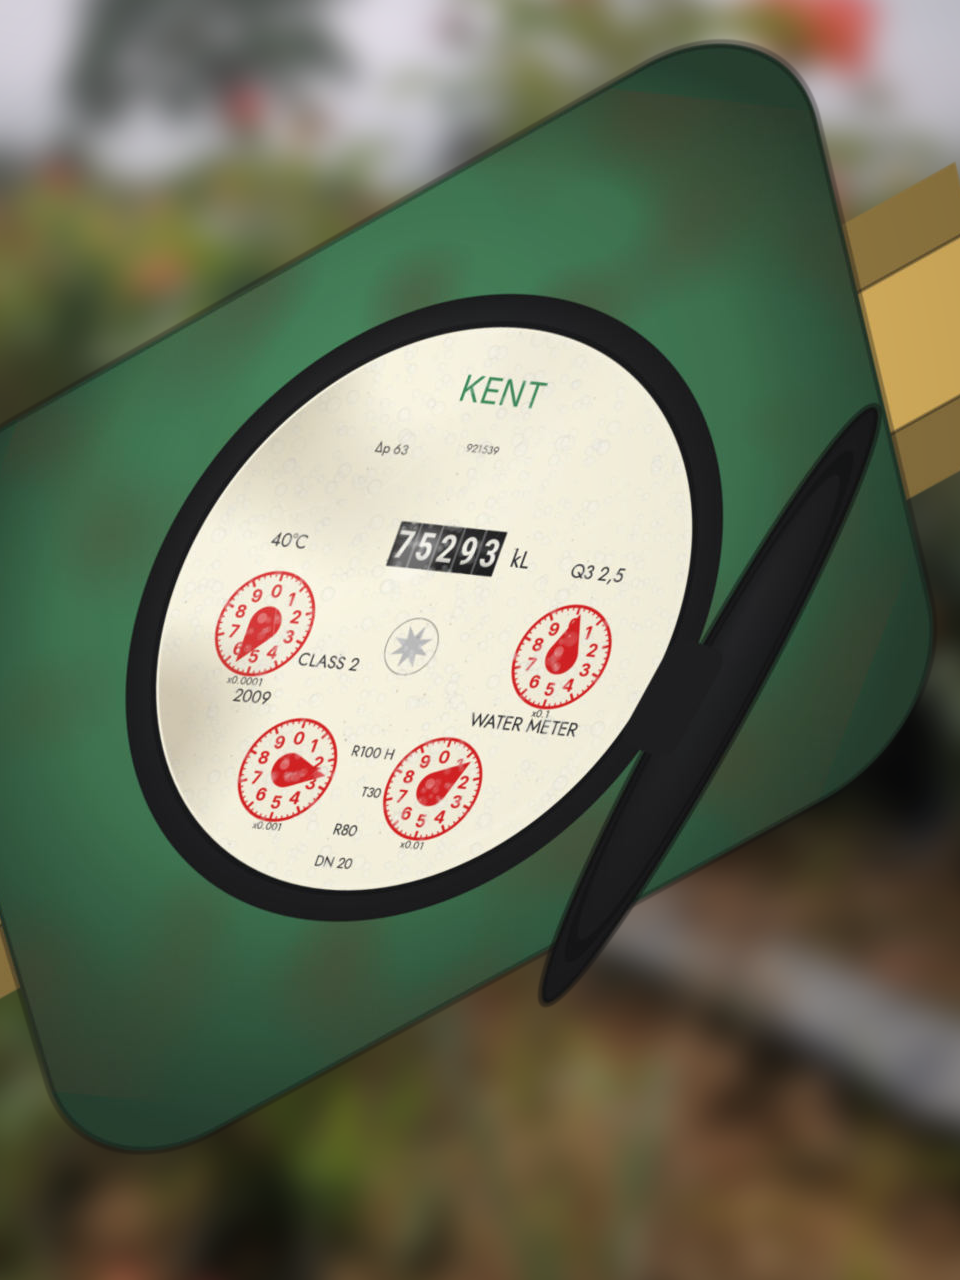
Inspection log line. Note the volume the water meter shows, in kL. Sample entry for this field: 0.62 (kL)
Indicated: 75293.0125 (kL)
